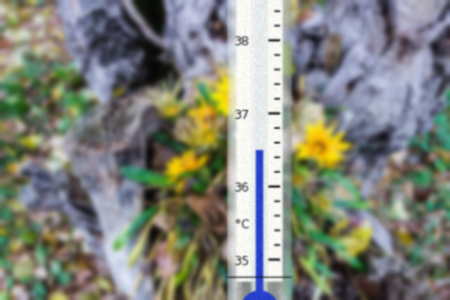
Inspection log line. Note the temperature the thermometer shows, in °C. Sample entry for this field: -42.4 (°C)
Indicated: 36.5 (°C)
